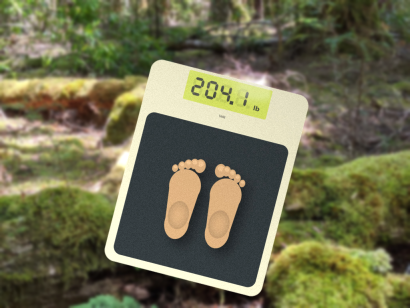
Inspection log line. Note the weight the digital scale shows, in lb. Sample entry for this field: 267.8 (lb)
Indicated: 204.1 (lb)
